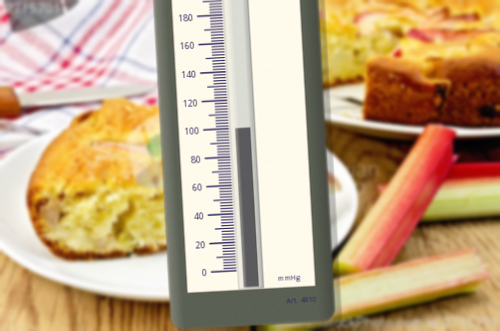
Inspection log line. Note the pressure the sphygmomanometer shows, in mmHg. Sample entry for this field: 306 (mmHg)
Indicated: 100 (mmHg)
